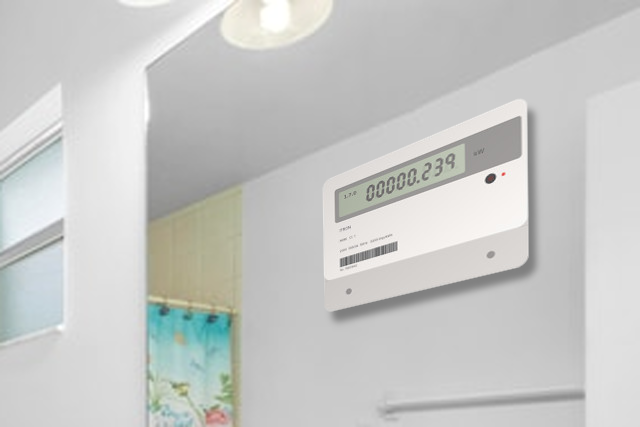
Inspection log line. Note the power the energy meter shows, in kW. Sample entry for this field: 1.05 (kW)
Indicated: 0.239 (kW)
